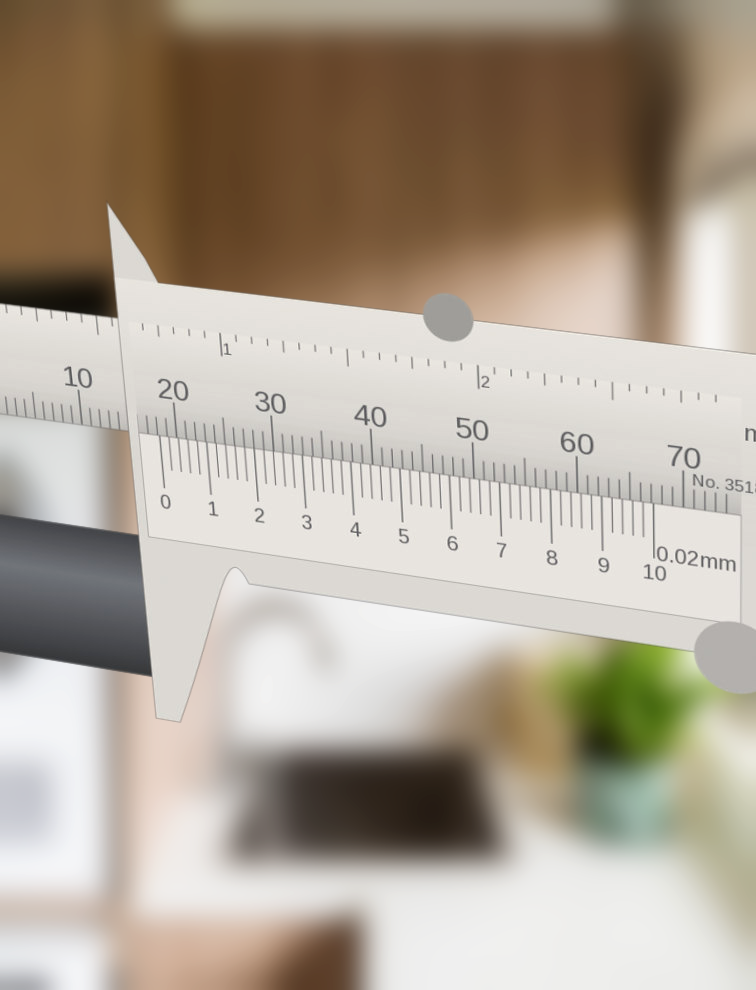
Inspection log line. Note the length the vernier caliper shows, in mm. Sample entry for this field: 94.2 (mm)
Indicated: 18.2 (mm)
